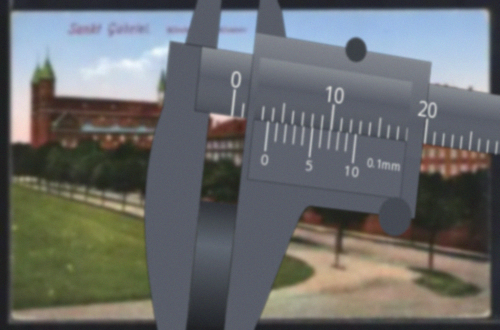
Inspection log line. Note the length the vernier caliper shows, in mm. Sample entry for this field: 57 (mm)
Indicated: 3.6 (mm)
